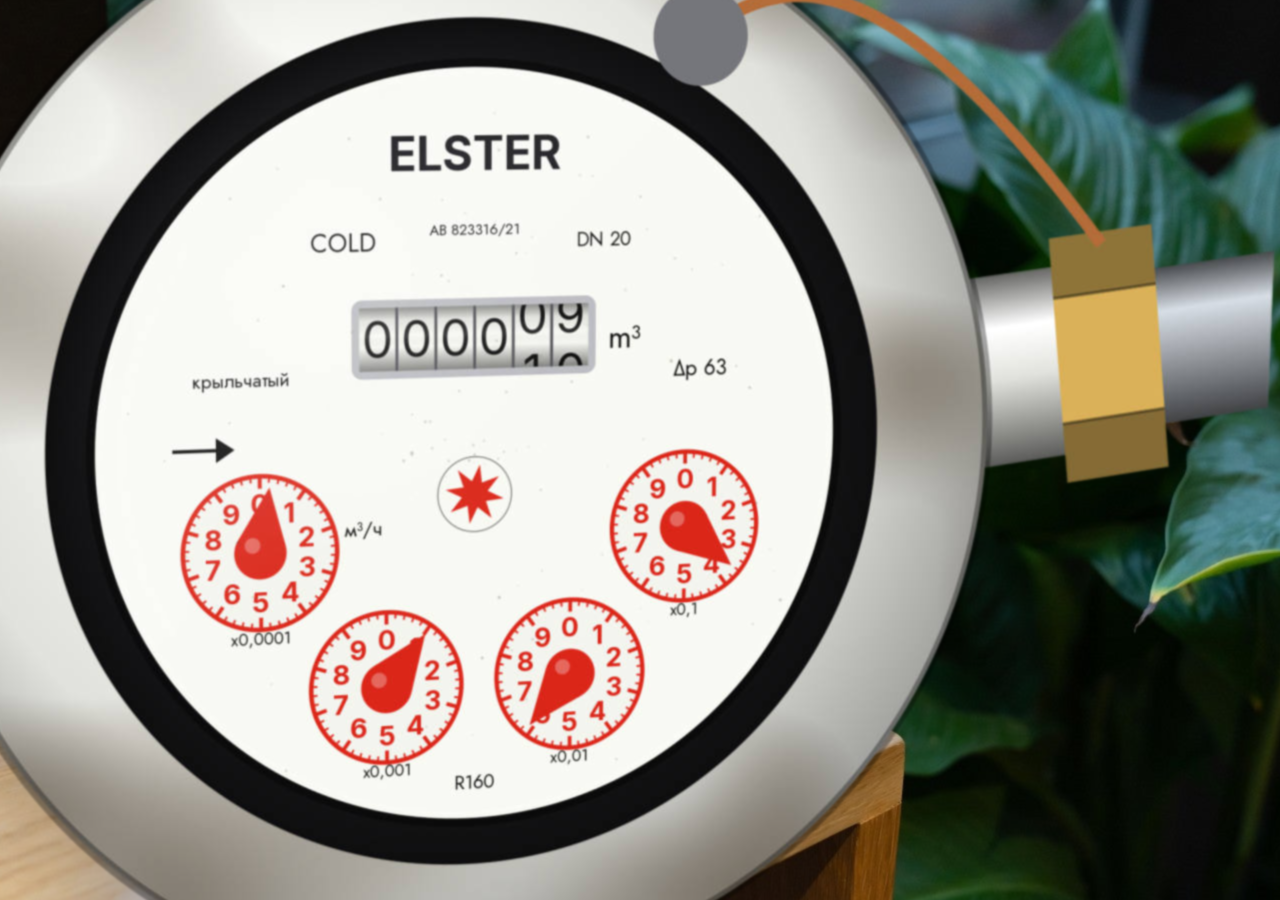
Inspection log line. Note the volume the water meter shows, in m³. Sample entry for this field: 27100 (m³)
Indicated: 9.3610 (m³)
